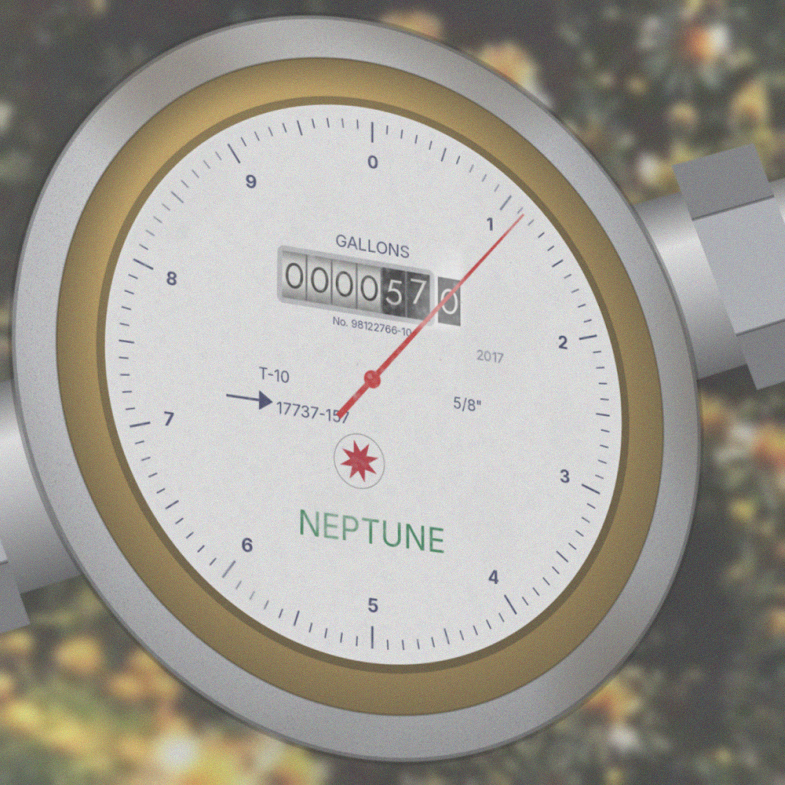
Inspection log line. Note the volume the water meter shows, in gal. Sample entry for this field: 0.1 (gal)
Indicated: 571.1 (gal)
